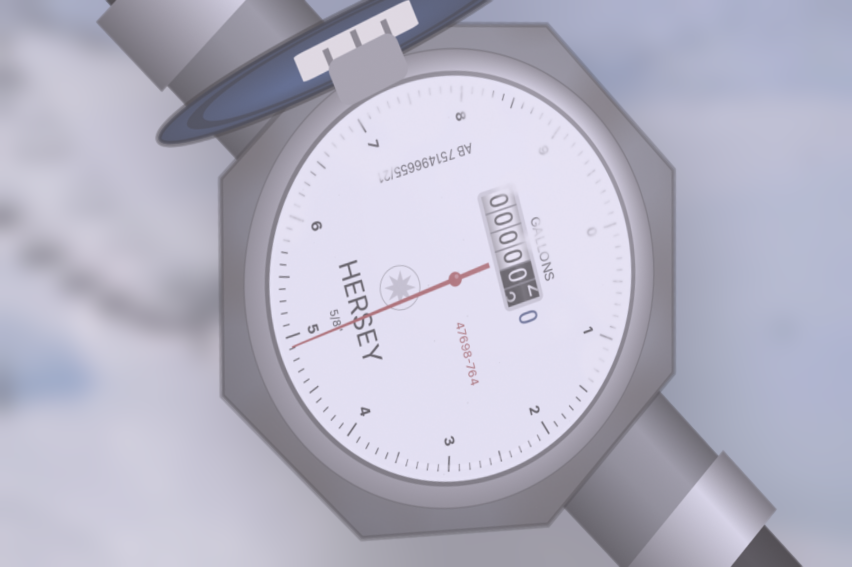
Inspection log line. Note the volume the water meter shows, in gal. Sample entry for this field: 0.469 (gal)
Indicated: 24.9 (gal)
